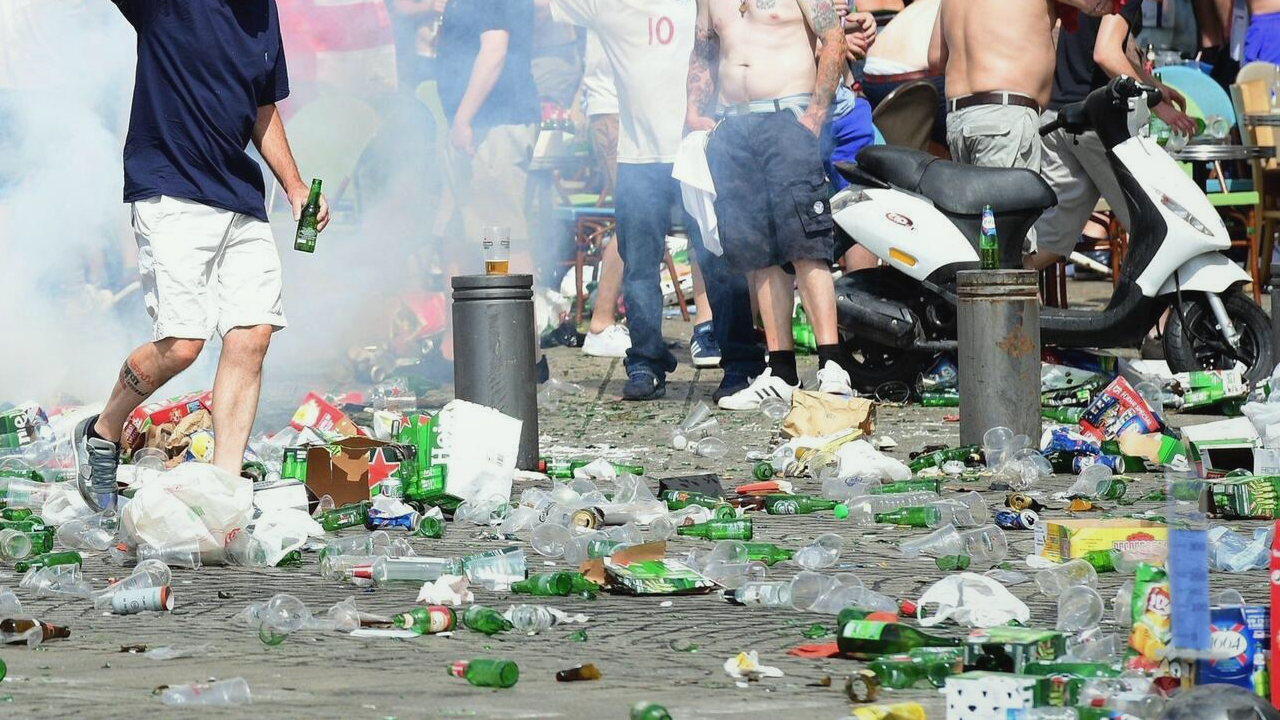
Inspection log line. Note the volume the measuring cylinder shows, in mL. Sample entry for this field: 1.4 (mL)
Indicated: 350 (mL)
